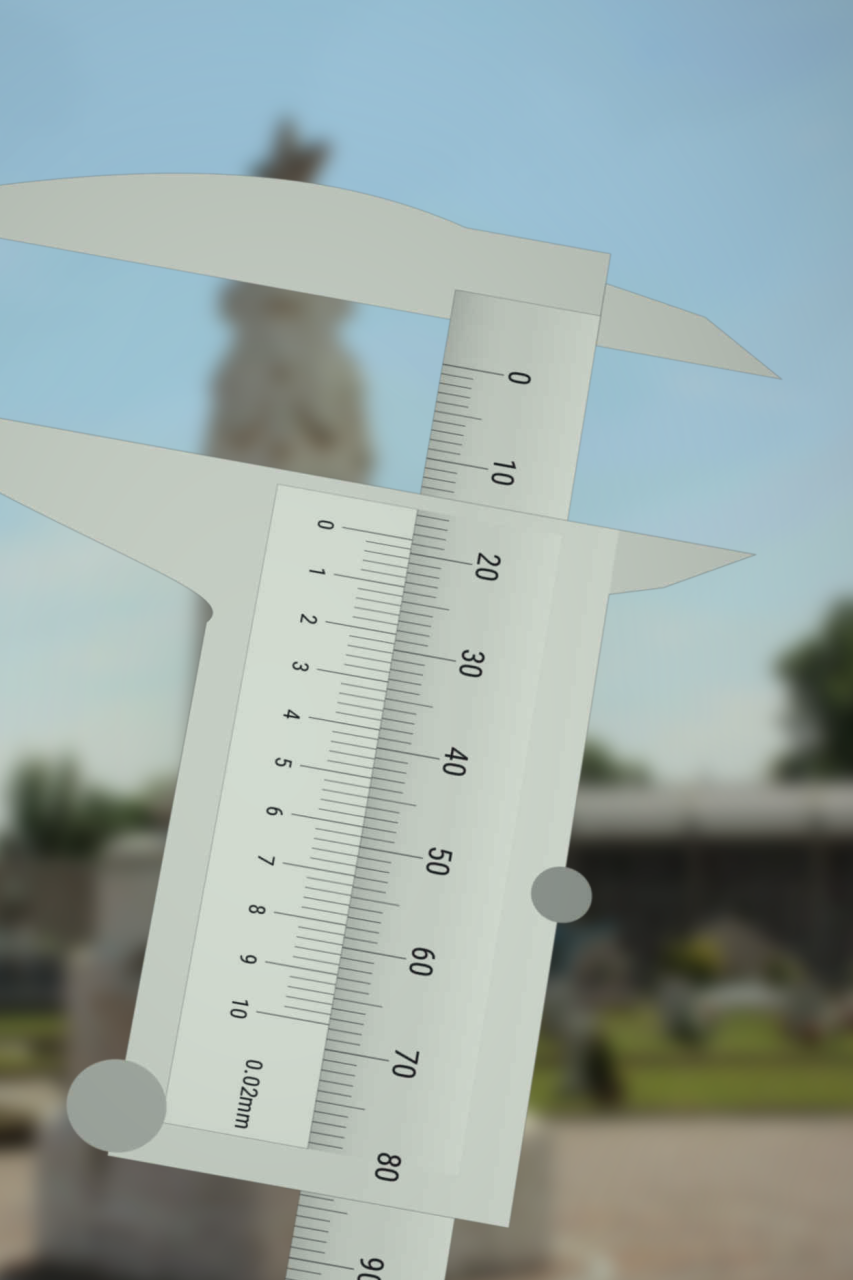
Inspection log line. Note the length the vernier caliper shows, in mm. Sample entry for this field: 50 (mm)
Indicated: 18.6 (mm)
